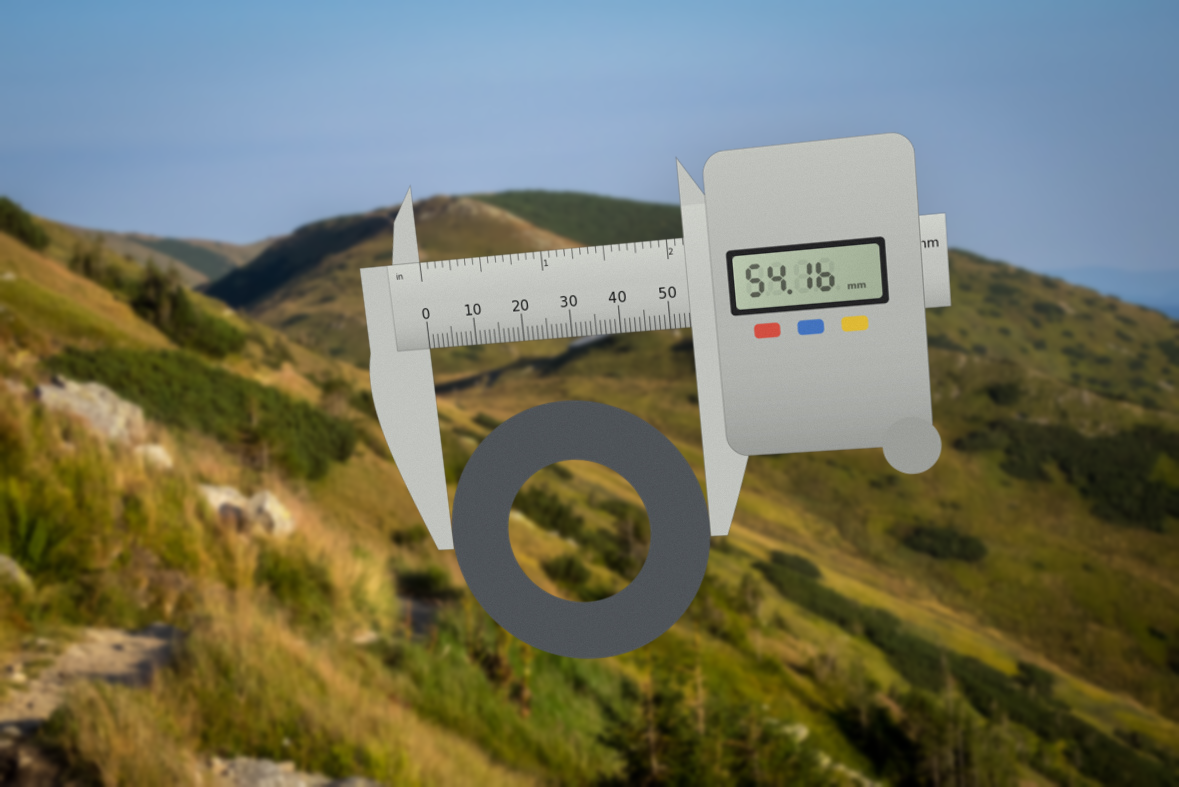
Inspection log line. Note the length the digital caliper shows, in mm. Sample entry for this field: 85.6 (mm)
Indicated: 54.16 (mm)
